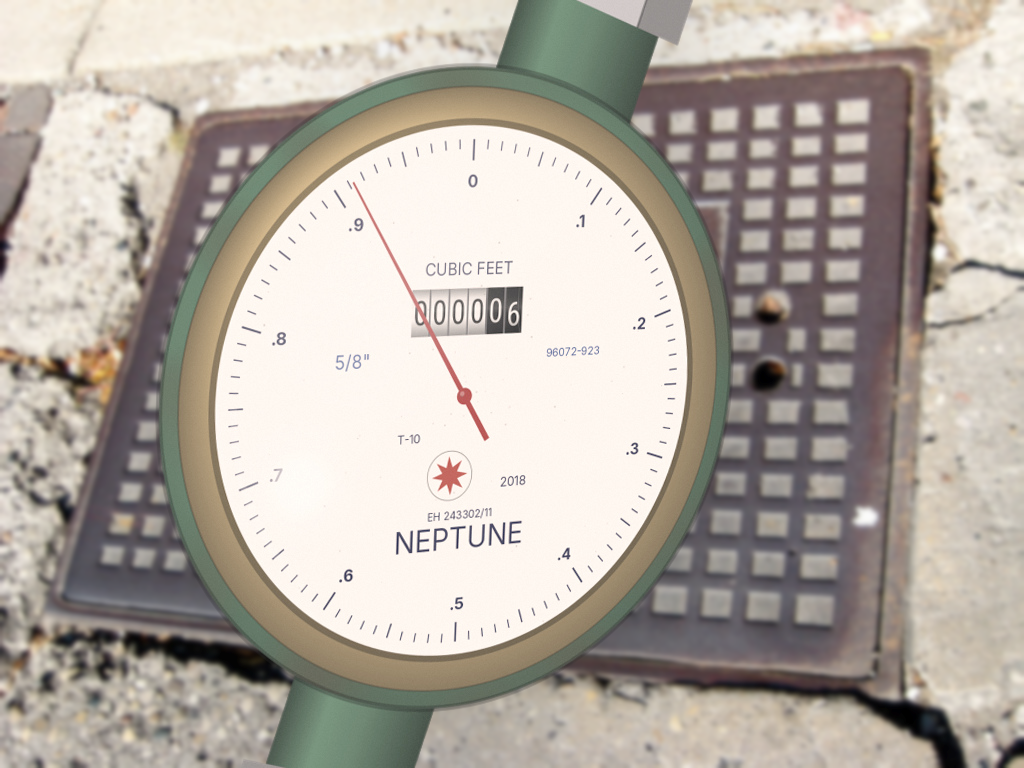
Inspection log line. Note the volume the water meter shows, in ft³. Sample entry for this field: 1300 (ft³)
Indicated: 5.91 (ft³)
